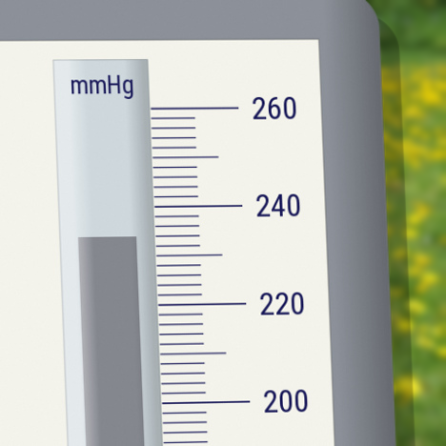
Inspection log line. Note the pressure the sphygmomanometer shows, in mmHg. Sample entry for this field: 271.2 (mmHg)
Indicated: 234 (mmHg)
